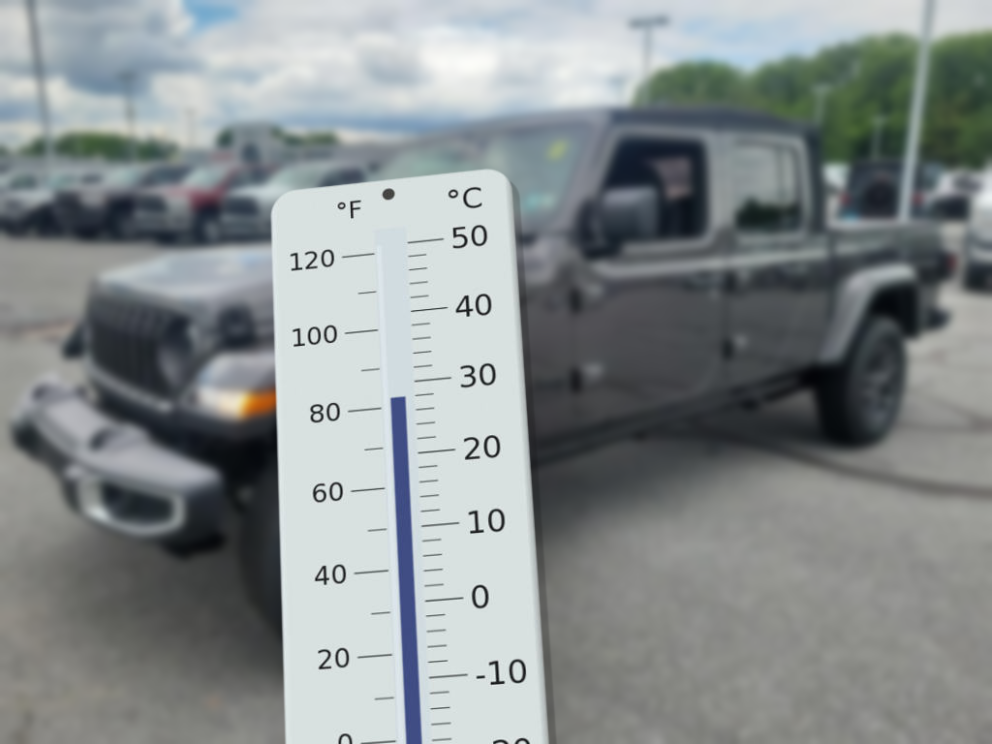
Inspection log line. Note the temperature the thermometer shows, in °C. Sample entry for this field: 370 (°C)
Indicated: 28 (°C)
